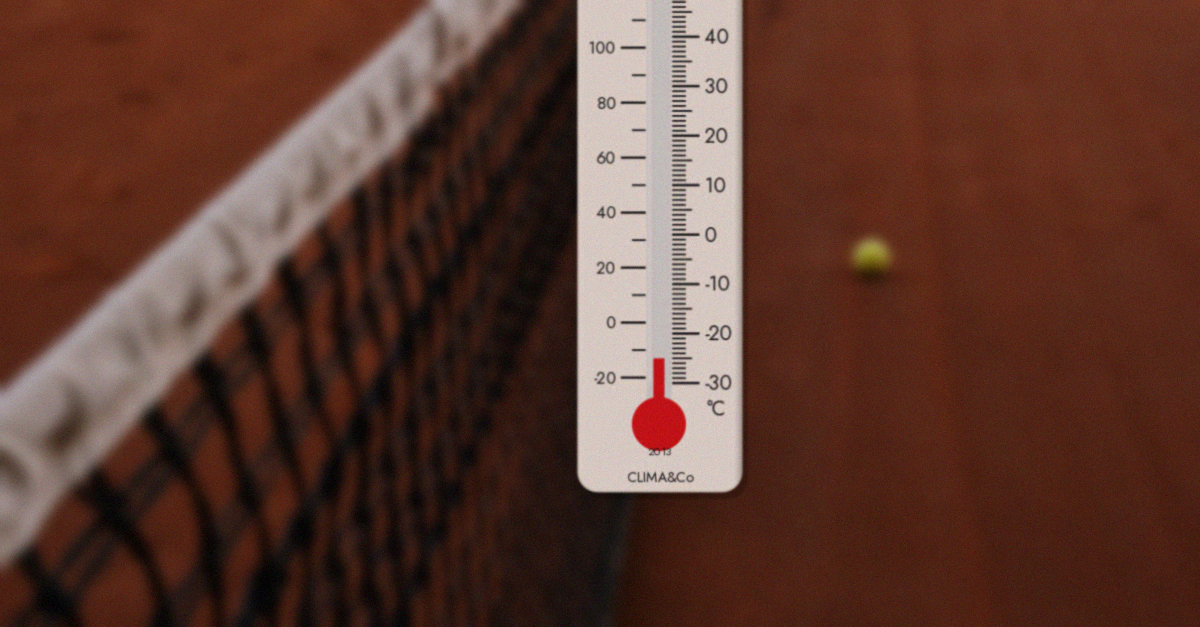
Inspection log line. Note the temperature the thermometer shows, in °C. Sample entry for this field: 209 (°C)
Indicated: -25 (°C)
